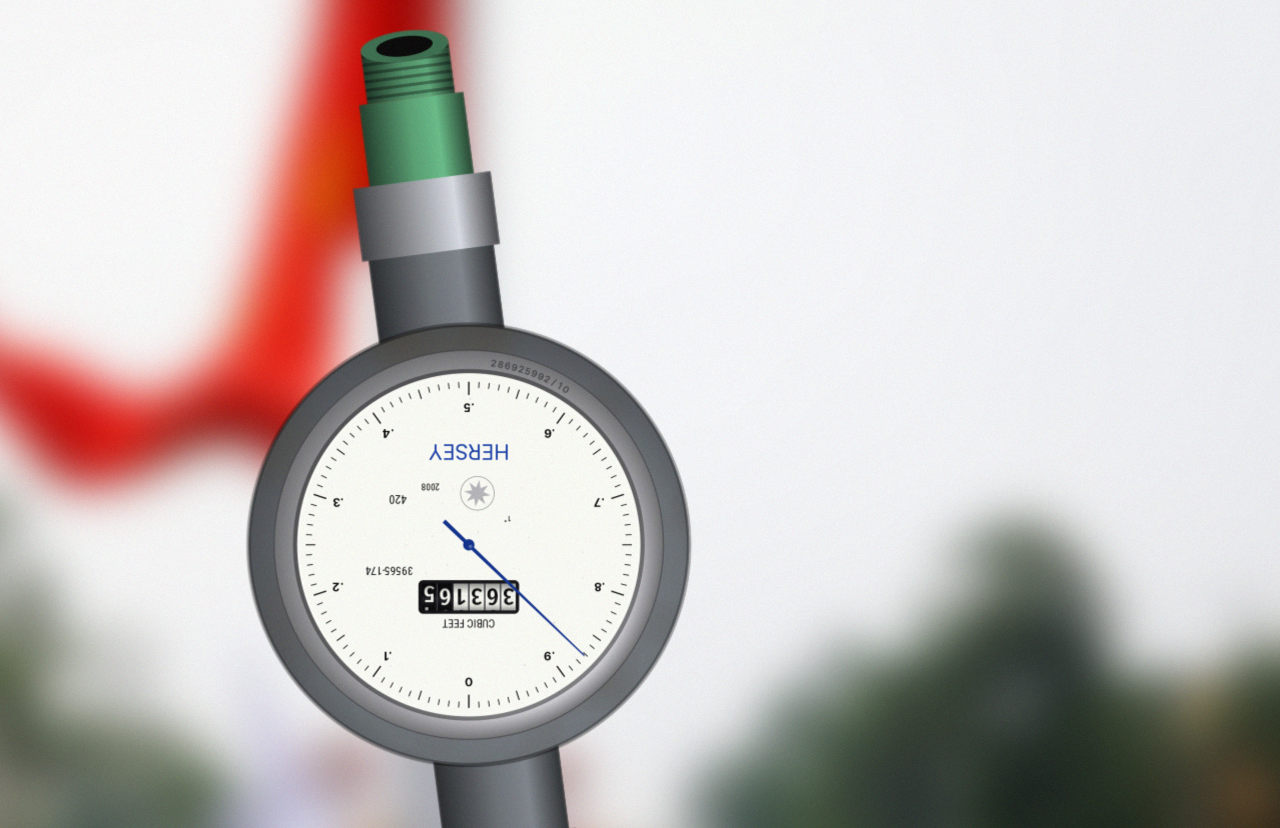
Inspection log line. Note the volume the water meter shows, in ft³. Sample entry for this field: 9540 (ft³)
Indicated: 363164.87 (ft³)
